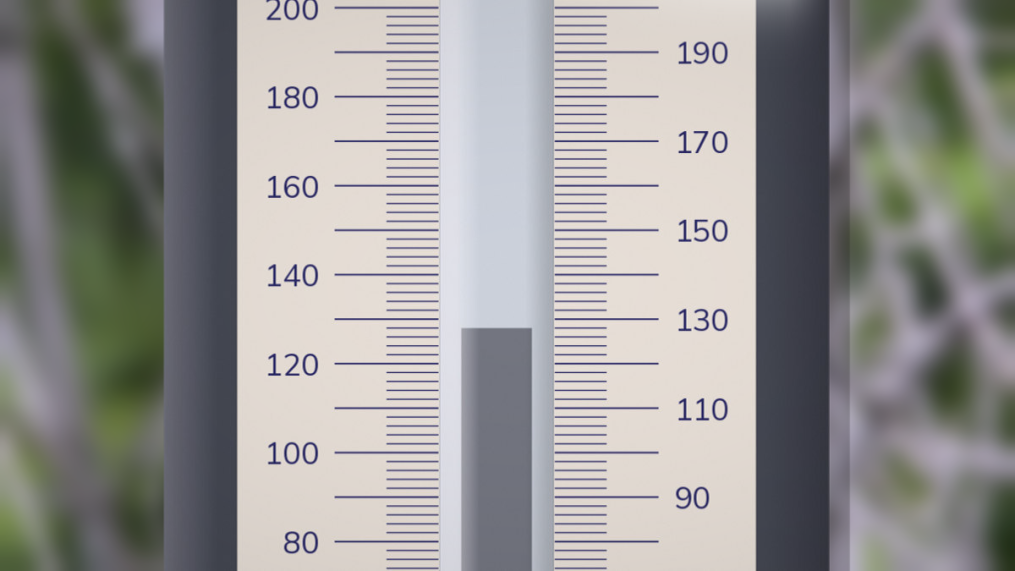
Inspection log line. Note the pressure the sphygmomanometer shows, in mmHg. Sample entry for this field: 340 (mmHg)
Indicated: 128 (mmHg)
